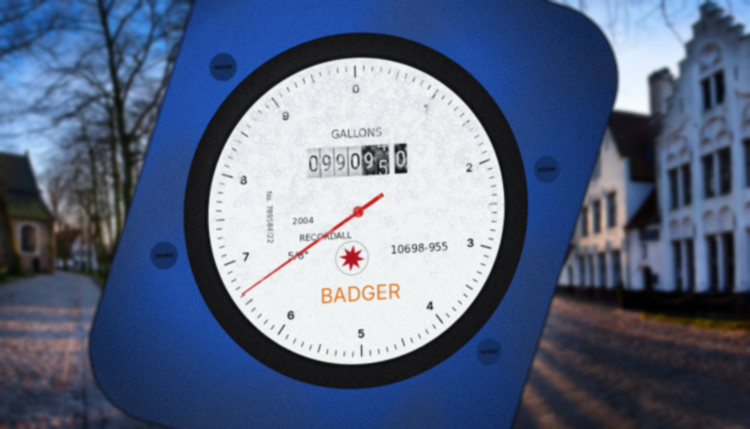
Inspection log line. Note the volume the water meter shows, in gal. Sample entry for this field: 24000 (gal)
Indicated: 990946.6 (gal)
